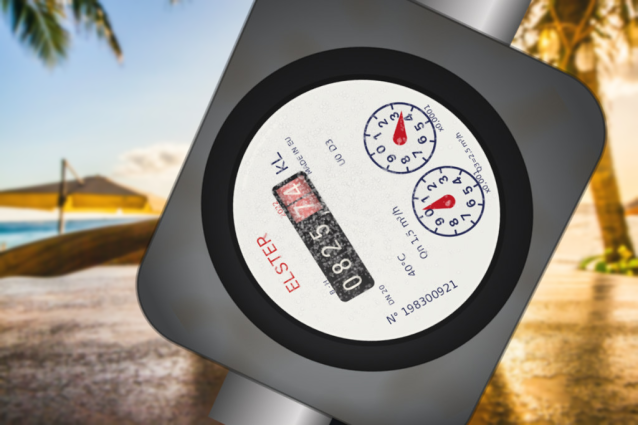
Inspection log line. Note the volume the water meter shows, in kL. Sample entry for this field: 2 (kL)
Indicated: 825.7403 (kL)
